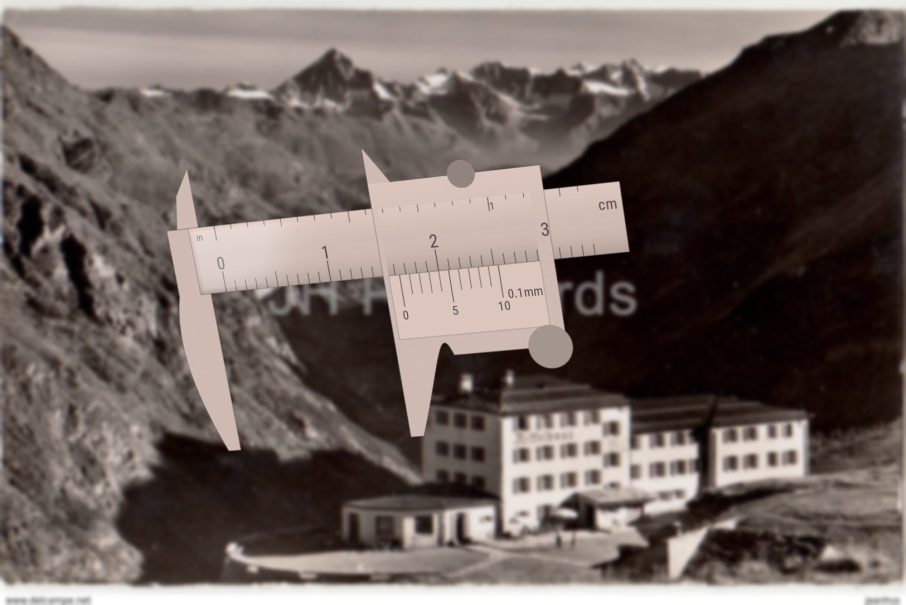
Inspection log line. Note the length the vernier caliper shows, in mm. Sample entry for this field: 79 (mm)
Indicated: 16.4 (mm)
